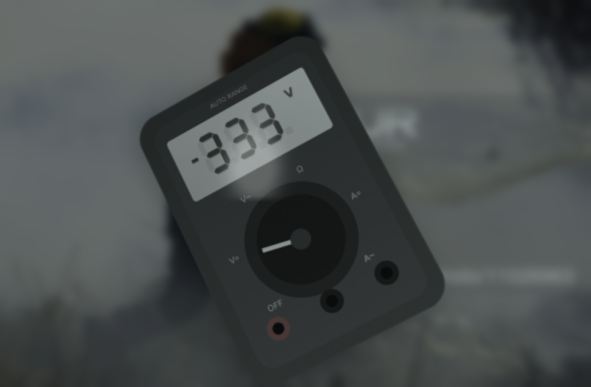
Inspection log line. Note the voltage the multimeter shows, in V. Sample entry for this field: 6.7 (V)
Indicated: -333 (V)
